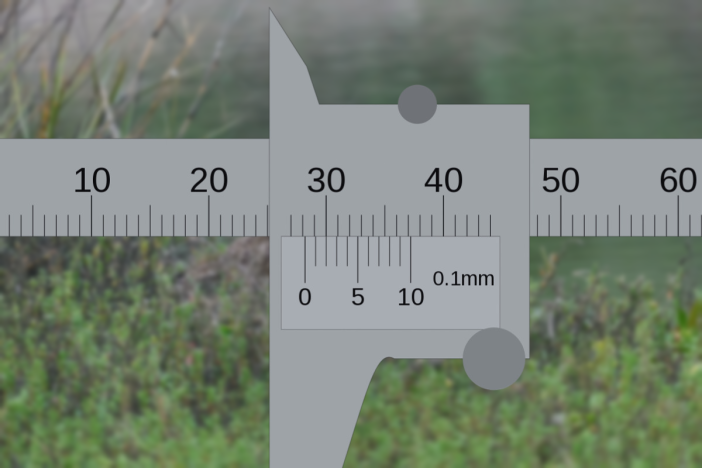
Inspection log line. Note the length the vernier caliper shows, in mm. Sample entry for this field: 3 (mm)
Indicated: 28.2 (mm)
